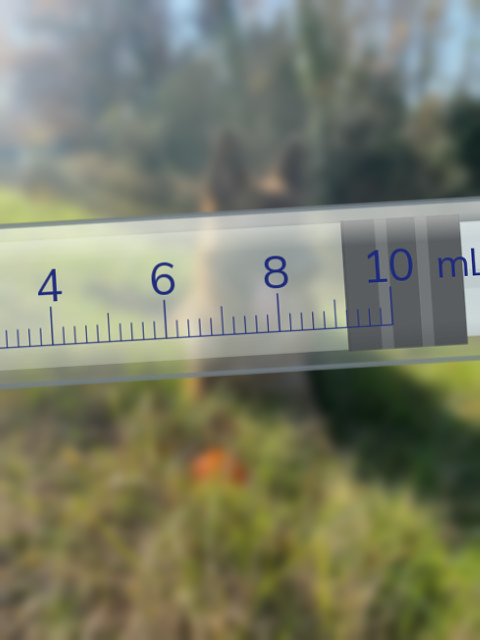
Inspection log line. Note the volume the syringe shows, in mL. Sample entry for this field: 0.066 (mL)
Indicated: 9.2 (mL)
